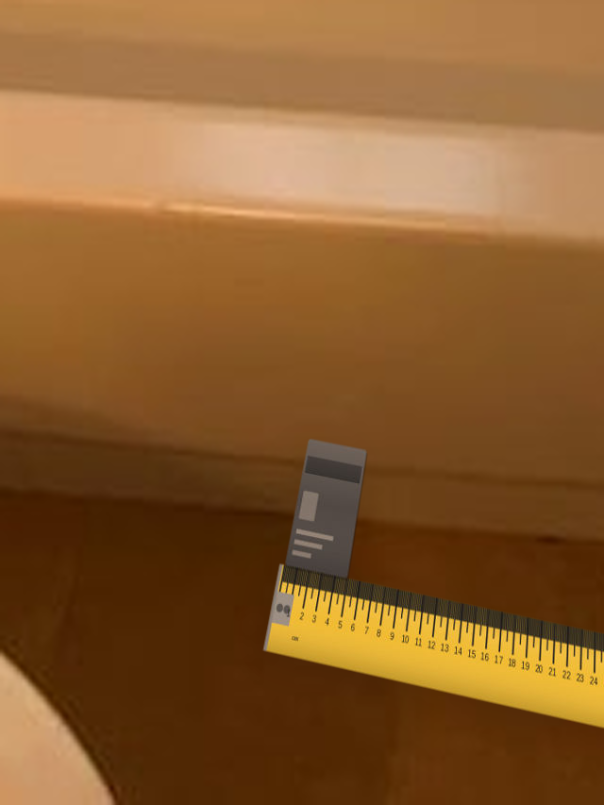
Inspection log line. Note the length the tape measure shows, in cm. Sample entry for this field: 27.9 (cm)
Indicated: 5 (cm)
